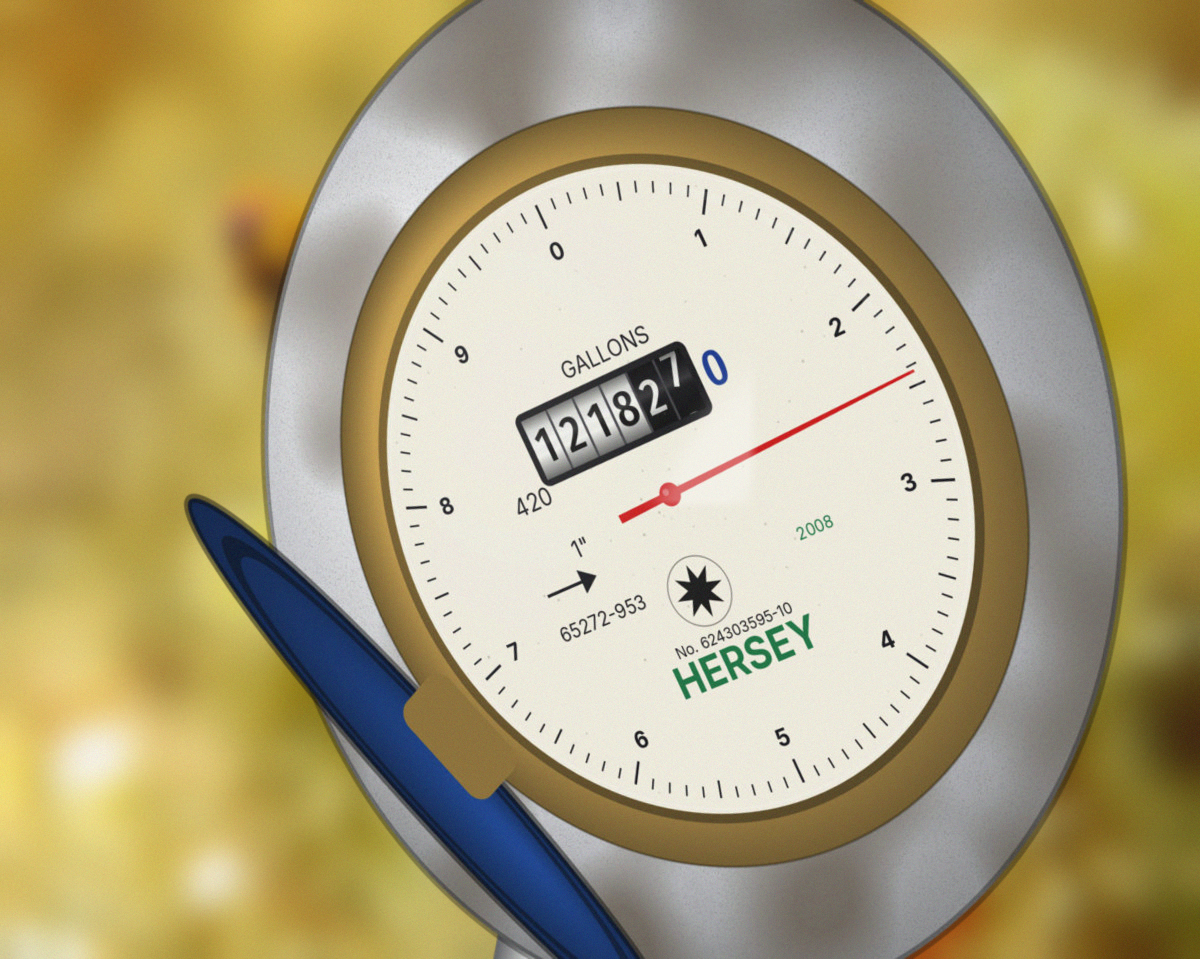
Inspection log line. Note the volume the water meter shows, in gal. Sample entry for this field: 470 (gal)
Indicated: 1218272.4 (gal)
